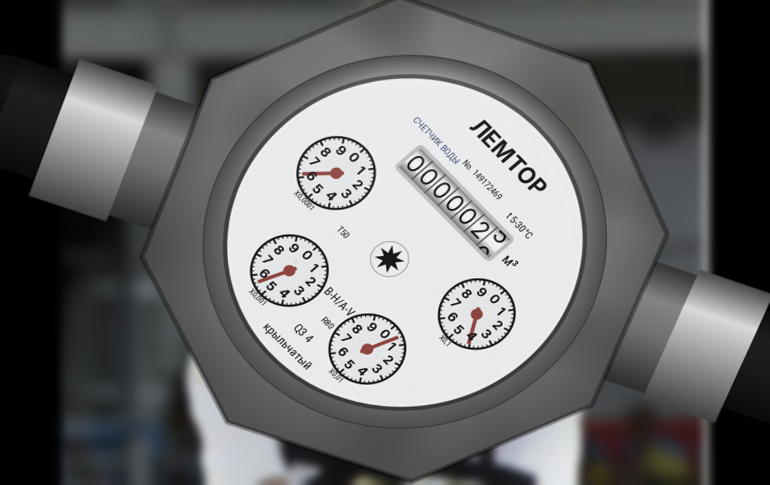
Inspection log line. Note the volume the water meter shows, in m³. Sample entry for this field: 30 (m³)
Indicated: 25.4056 (m³)
